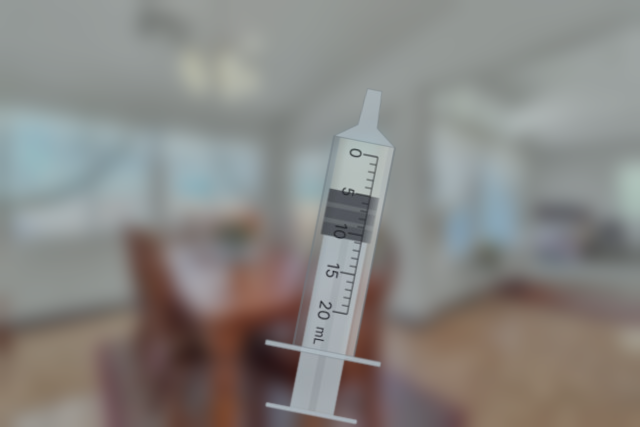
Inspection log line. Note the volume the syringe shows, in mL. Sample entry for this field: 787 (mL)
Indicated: 5 (mL)
